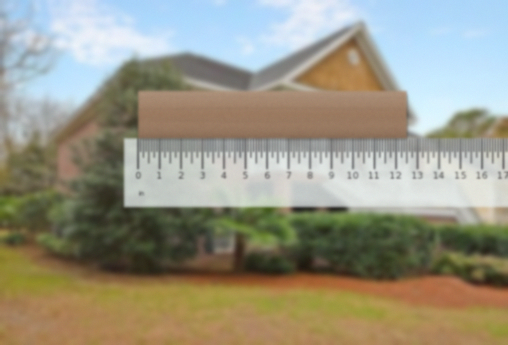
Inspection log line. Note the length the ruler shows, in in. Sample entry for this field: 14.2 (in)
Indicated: 12.5 (in)
